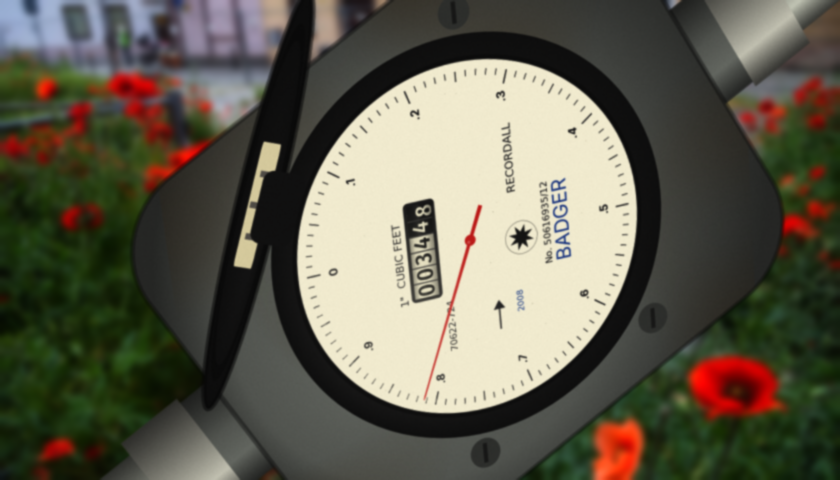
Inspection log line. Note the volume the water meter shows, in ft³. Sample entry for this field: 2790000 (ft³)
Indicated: 3447.81 (ft³)
